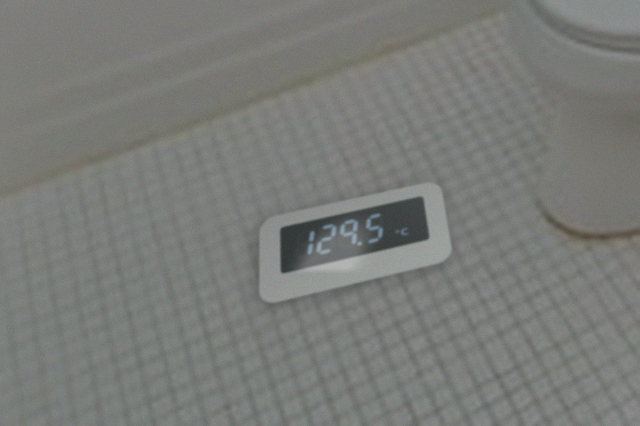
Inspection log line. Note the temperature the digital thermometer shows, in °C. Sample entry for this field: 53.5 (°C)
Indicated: 129.5 (°C)
